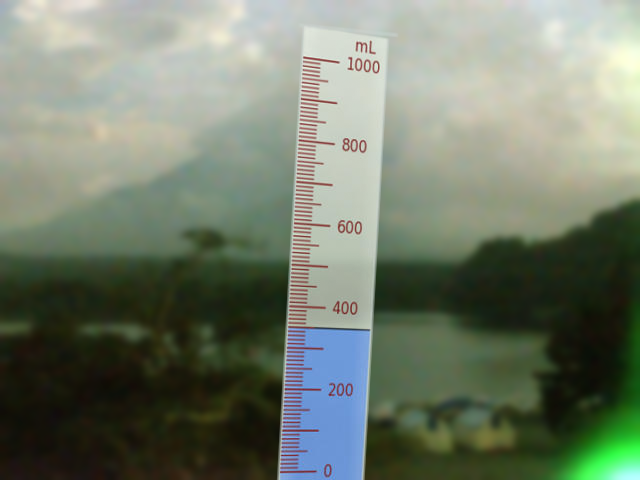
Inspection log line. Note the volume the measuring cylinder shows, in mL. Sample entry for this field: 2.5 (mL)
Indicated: 350 (mL)
